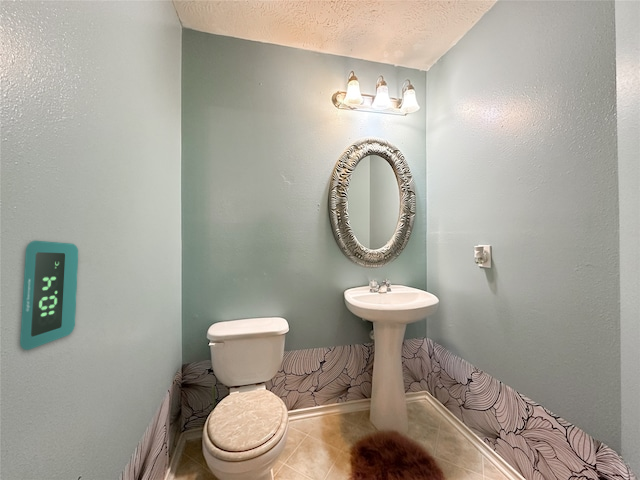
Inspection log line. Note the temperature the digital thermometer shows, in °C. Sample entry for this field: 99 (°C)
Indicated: 10.4 (°C)
